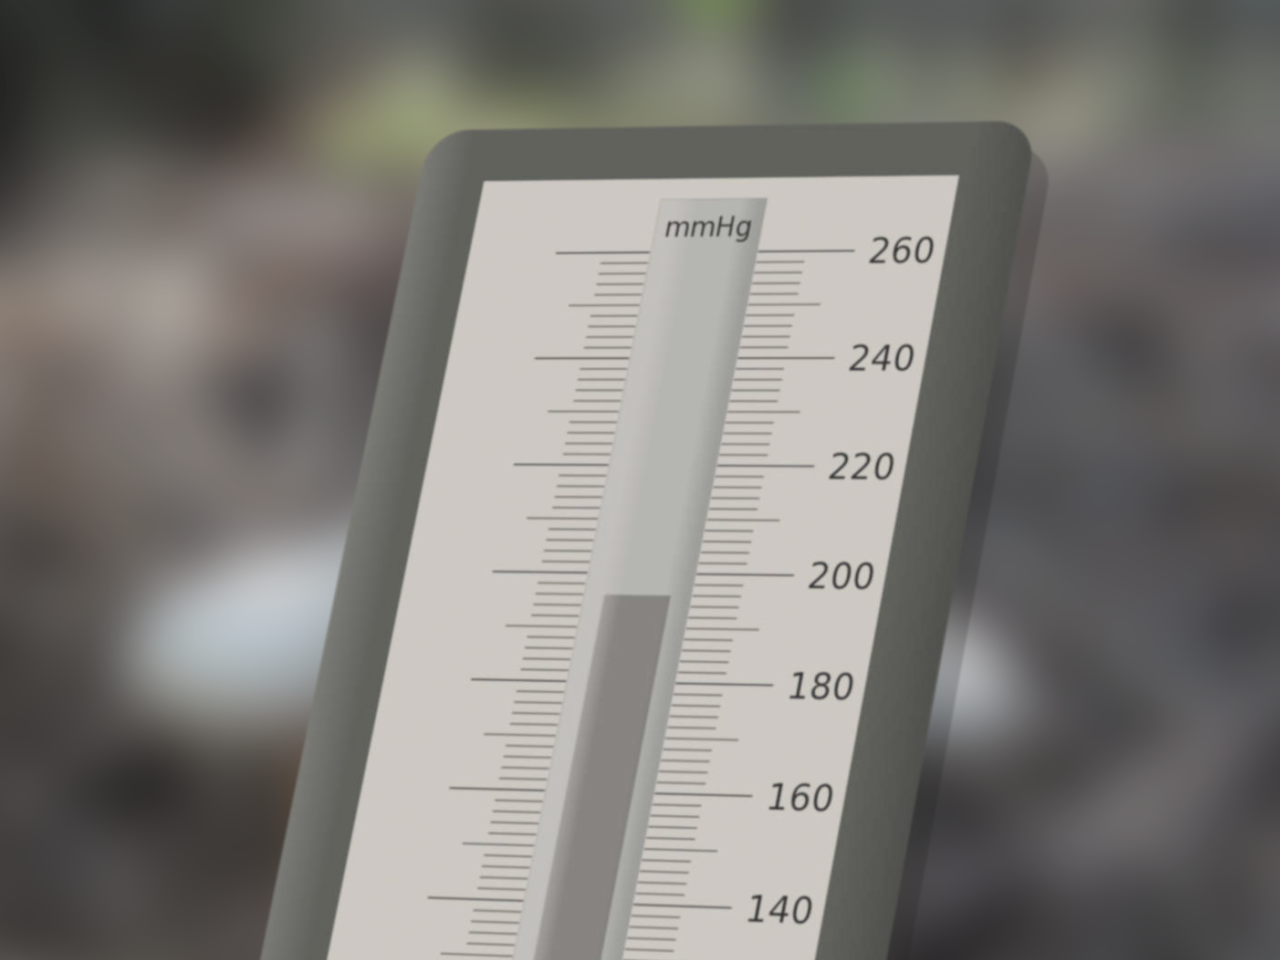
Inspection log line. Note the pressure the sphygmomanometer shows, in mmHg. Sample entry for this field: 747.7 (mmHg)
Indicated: 196 (mmHg)
